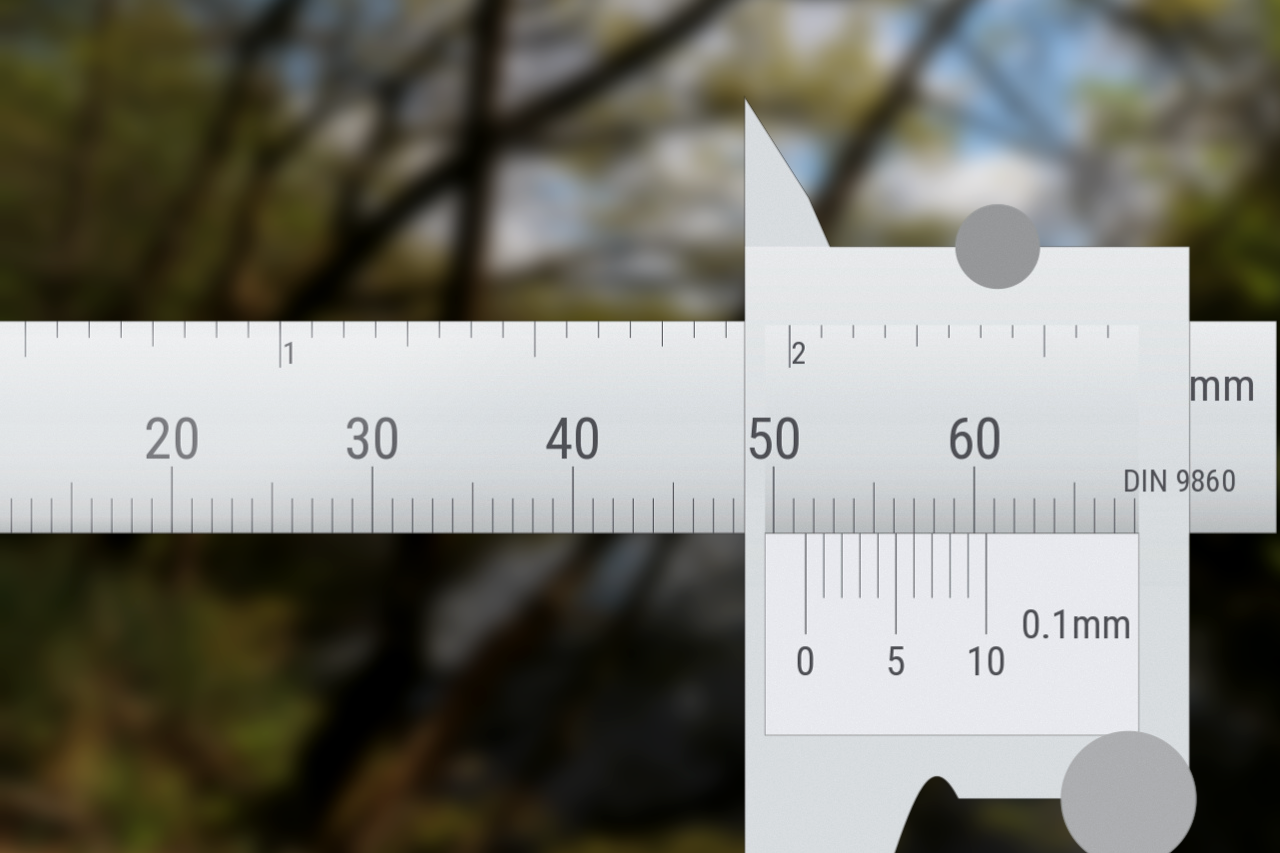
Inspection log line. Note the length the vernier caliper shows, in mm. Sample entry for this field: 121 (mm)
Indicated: 51.6 (mm)
